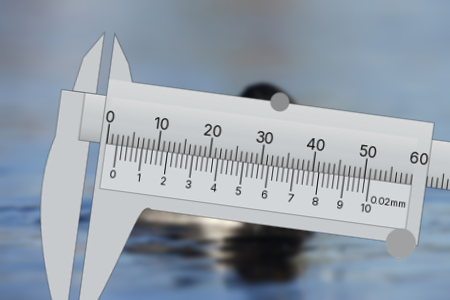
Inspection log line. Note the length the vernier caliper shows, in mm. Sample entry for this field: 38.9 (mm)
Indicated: 2.0 (mm)
